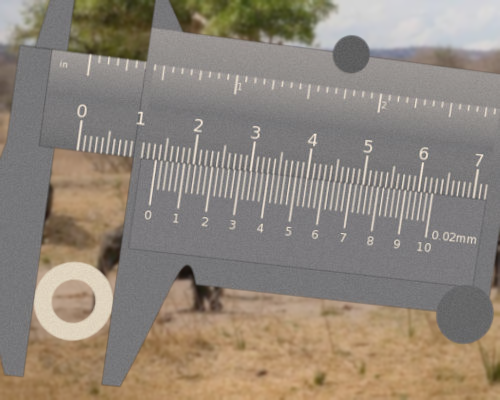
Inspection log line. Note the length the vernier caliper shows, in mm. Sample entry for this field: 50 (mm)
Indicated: 13.5 (mm)
